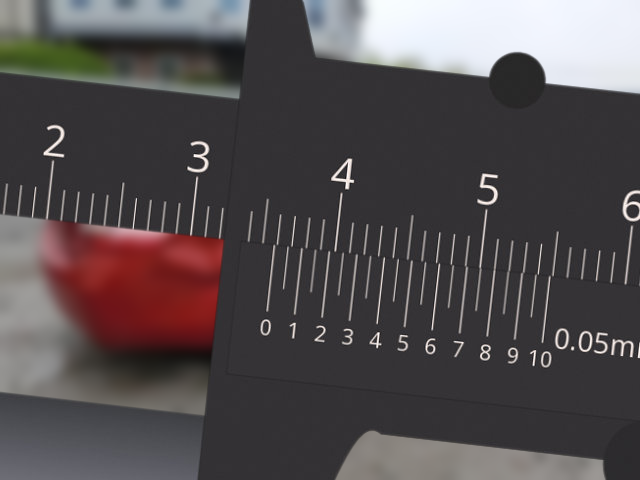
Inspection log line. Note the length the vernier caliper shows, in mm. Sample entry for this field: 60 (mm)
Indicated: 35.8 (mm)
